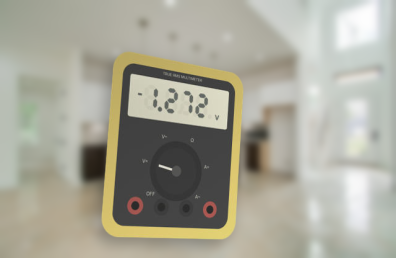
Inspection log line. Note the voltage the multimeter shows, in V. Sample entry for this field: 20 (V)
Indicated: -1.272 (V)
